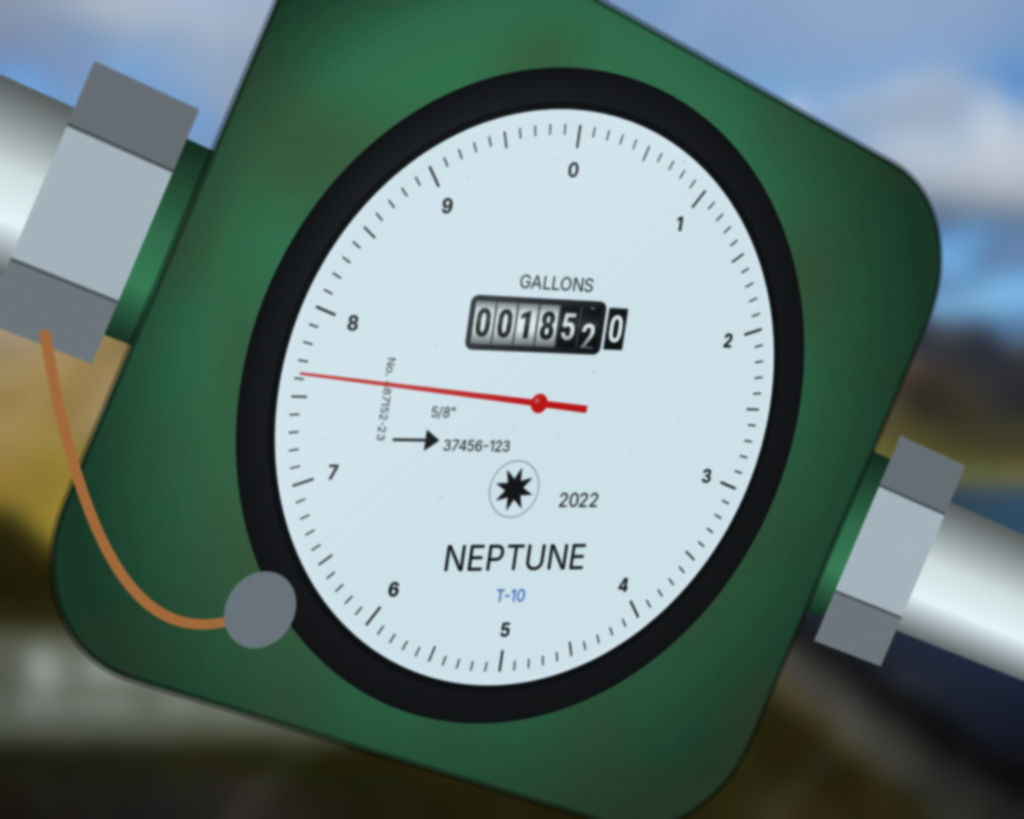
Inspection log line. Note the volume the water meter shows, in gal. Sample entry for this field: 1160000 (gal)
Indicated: 18517.6 (gal)
